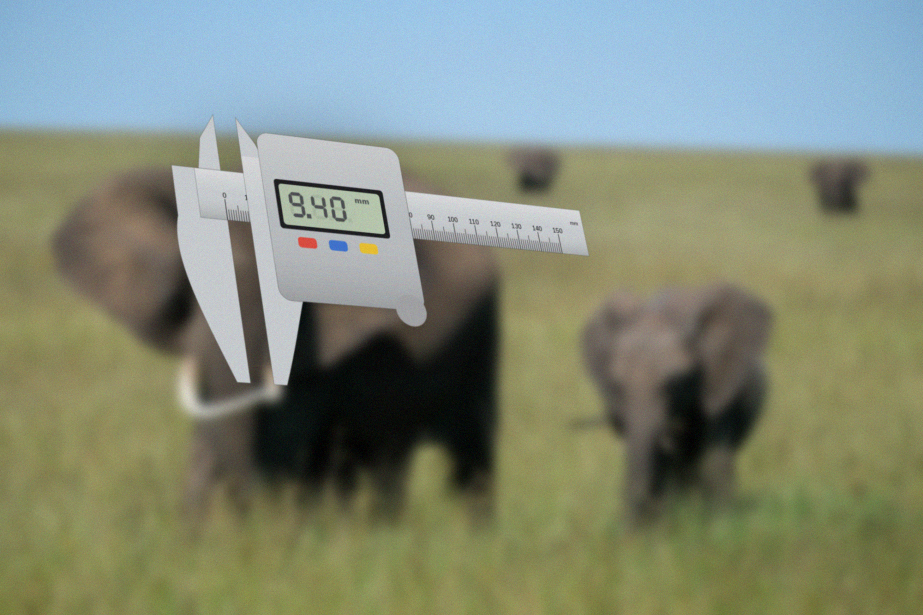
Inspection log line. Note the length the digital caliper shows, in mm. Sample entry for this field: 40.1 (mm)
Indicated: 9.40 (mm)
